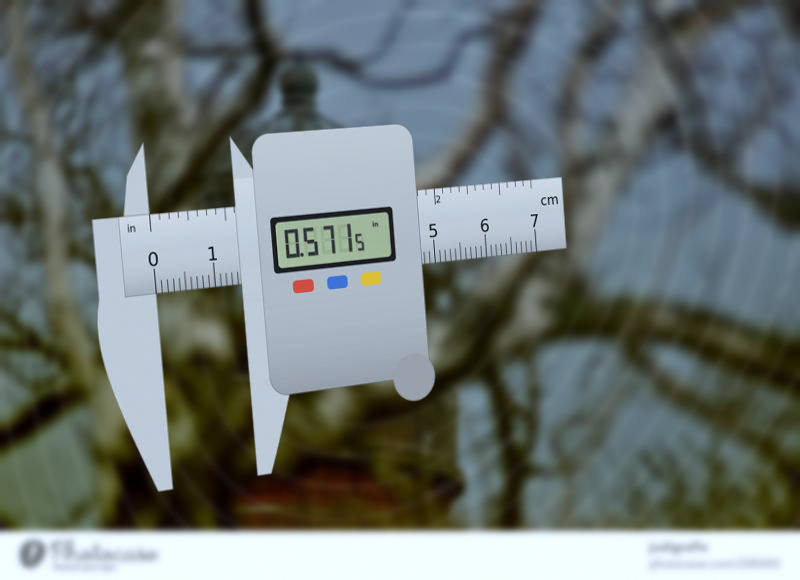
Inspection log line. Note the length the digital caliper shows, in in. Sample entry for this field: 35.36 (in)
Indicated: 0.5715 (in)
